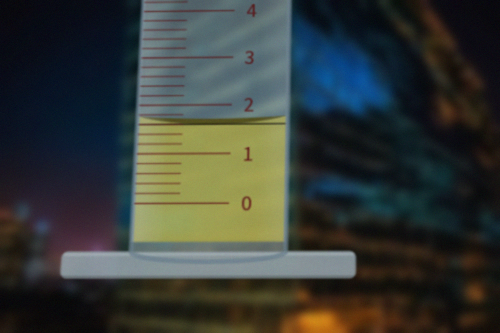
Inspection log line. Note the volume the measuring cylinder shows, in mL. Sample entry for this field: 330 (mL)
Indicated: 1.6 (mL)
